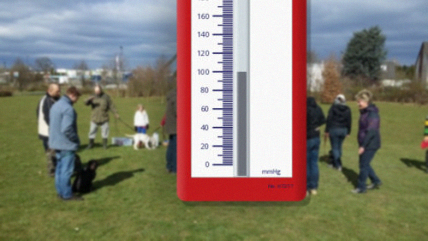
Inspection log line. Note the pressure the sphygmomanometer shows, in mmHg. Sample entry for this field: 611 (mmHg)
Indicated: 100 (mmHg)
